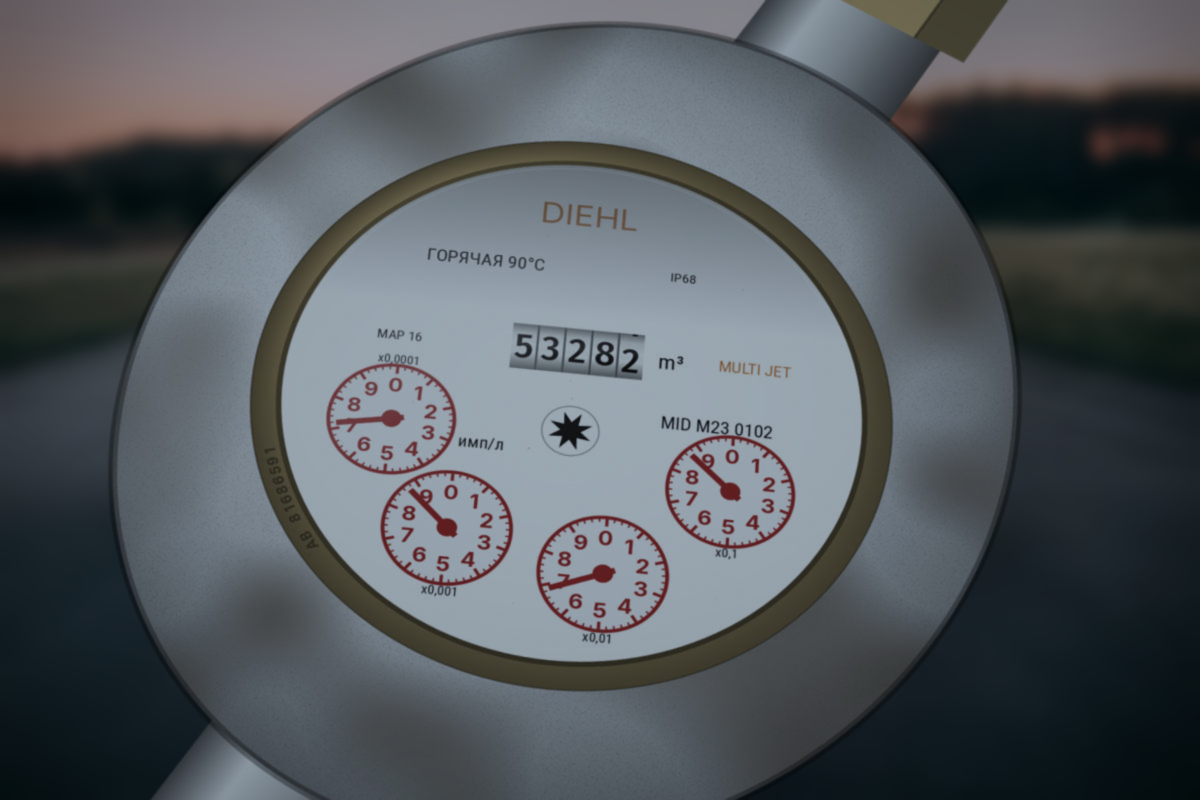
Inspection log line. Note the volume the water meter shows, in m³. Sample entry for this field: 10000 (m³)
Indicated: 53281.8687 (m³)
